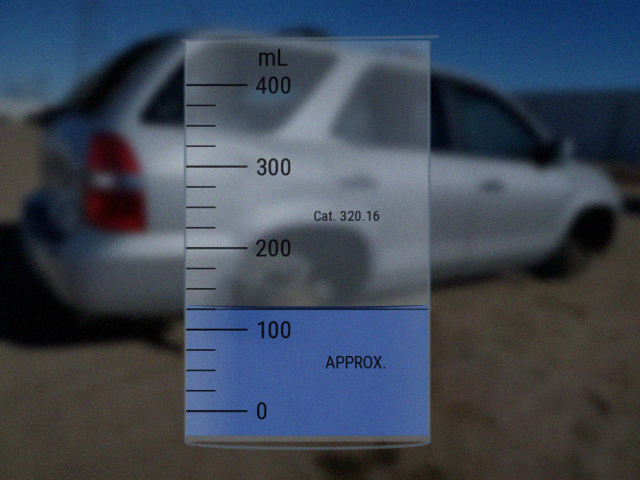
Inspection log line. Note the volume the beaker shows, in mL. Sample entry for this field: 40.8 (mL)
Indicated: 125 (mL)
